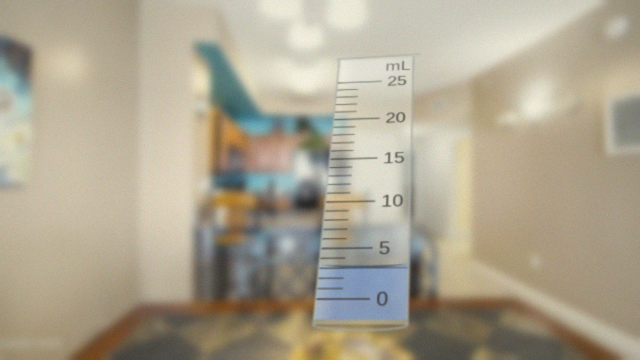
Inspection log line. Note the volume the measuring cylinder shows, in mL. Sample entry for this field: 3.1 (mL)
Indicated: 3 (mL)
